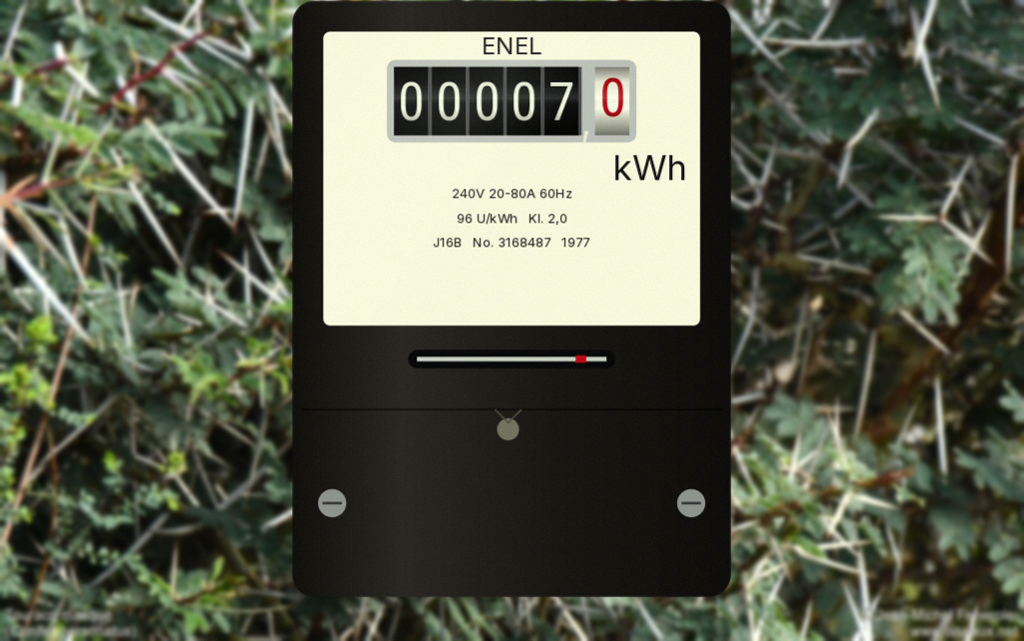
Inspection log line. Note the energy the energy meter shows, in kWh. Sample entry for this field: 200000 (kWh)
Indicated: 7.0 (kWh)
